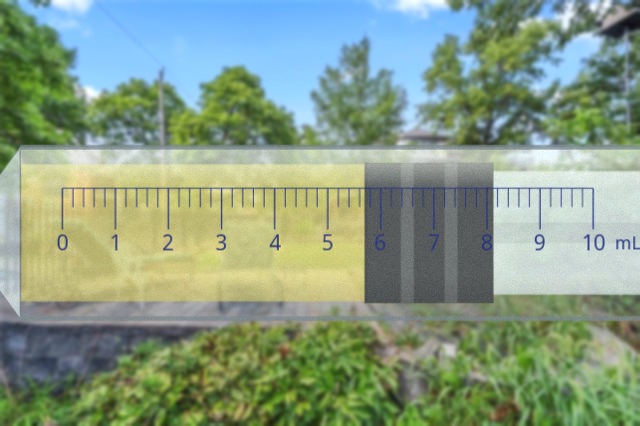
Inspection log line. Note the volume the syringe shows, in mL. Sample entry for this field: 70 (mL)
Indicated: 5.7 (mL)
